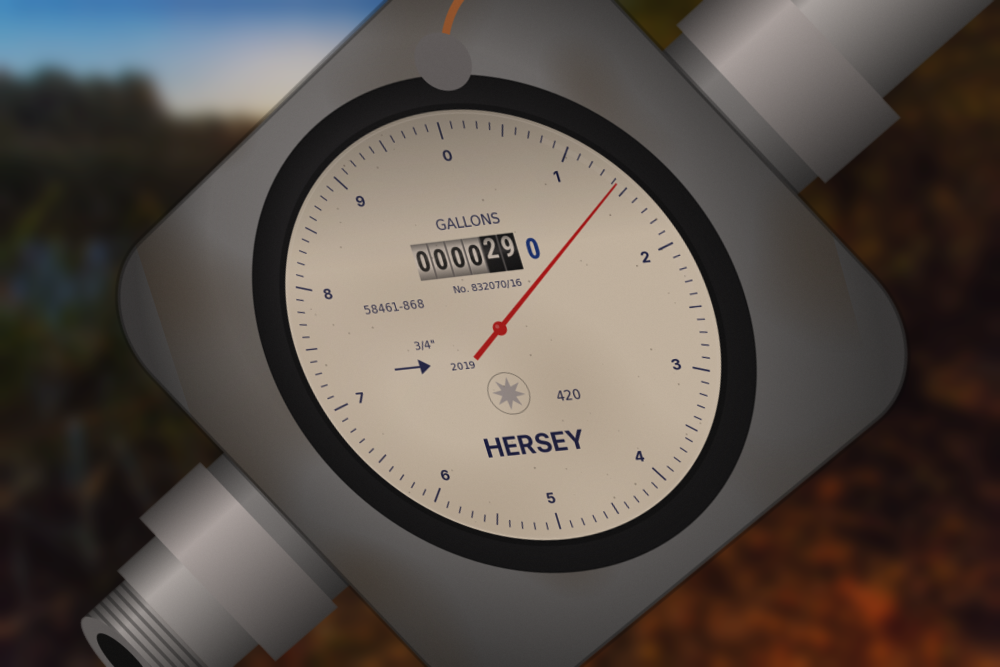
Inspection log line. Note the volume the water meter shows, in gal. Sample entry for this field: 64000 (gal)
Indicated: 291.4 (gal)
